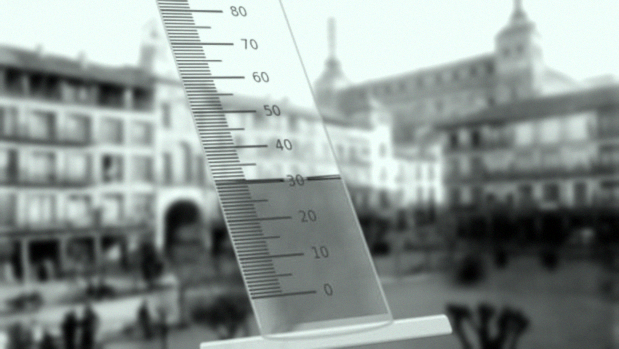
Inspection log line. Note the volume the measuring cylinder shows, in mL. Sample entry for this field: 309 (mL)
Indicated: 30 (mL)
